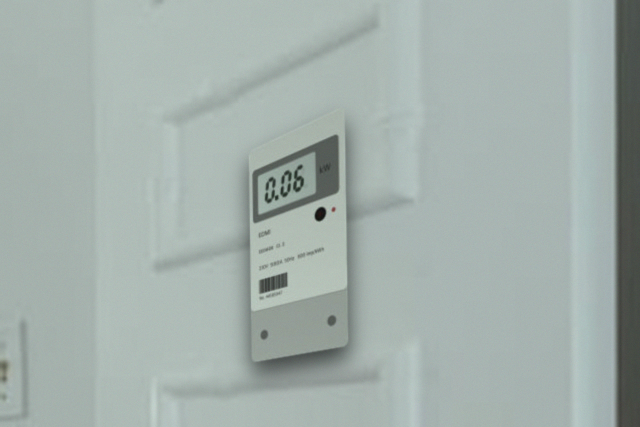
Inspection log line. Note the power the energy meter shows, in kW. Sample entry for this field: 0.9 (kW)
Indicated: 0.06 (kW)
